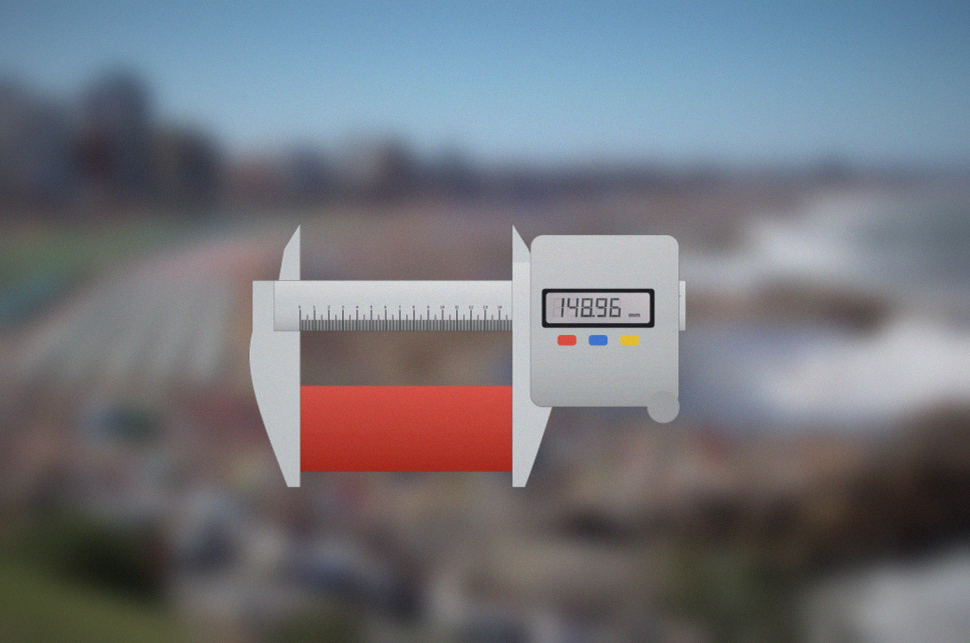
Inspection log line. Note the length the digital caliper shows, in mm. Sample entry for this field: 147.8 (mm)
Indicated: 148.96 (mm)
